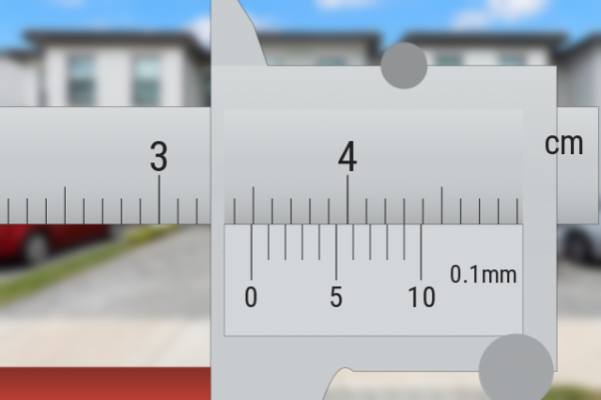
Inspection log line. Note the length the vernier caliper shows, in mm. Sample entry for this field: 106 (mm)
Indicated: 34.9 (mm)
